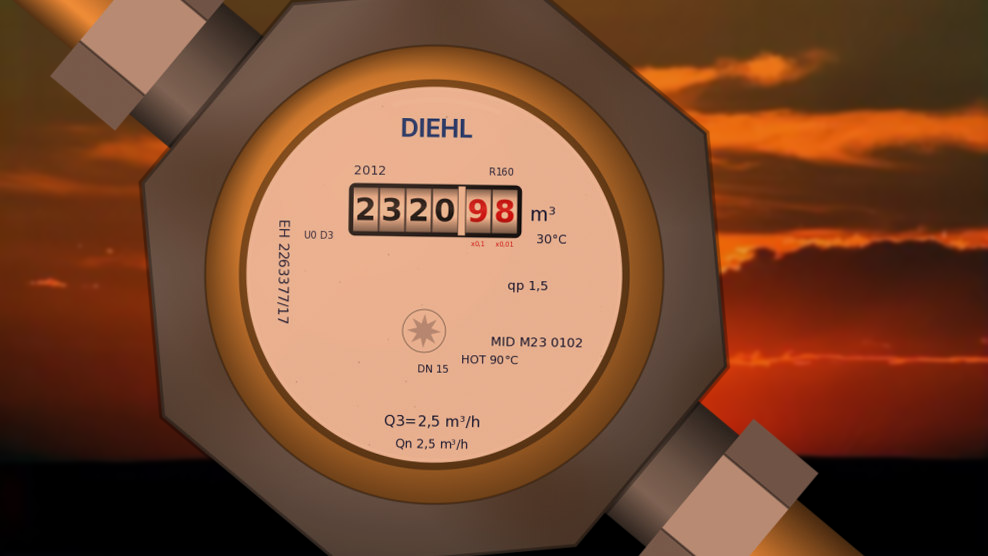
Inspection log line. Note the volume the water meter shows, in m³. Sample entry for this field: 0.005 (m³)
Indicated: 2320.98 (m³)
